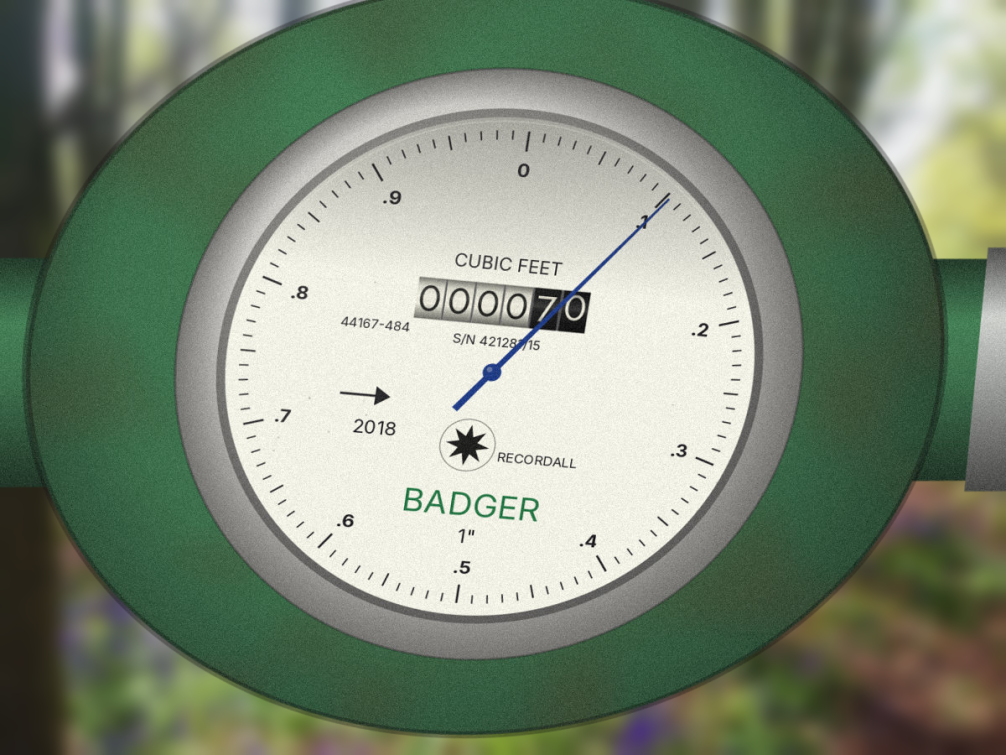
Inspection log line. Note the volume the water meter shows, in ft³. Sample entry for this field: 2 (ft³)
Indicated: 70.10 (ft³)
